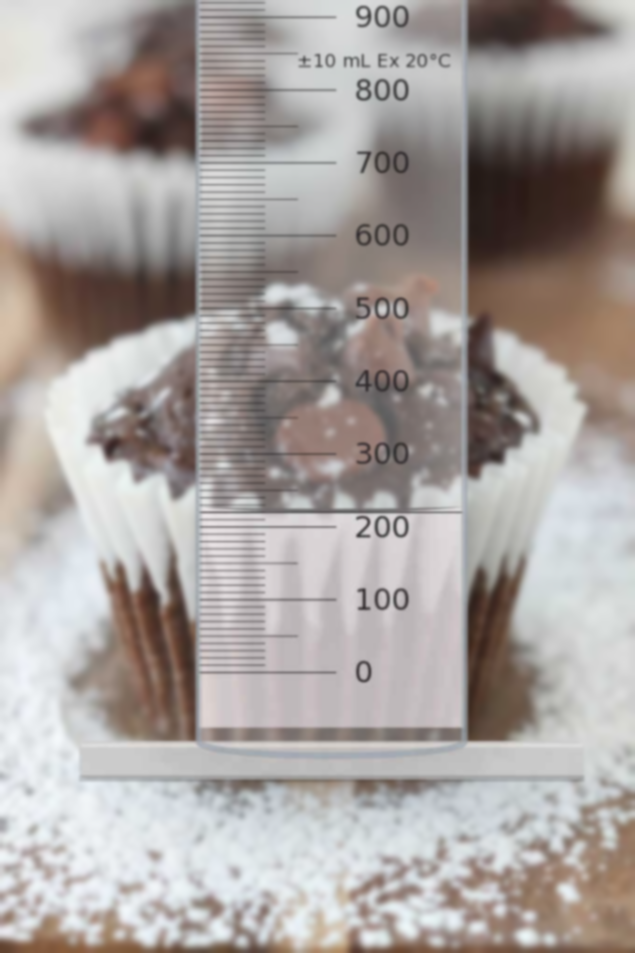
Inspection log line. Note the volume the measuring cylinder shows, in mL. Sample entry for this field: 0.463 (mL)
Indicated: 220 (mL)
